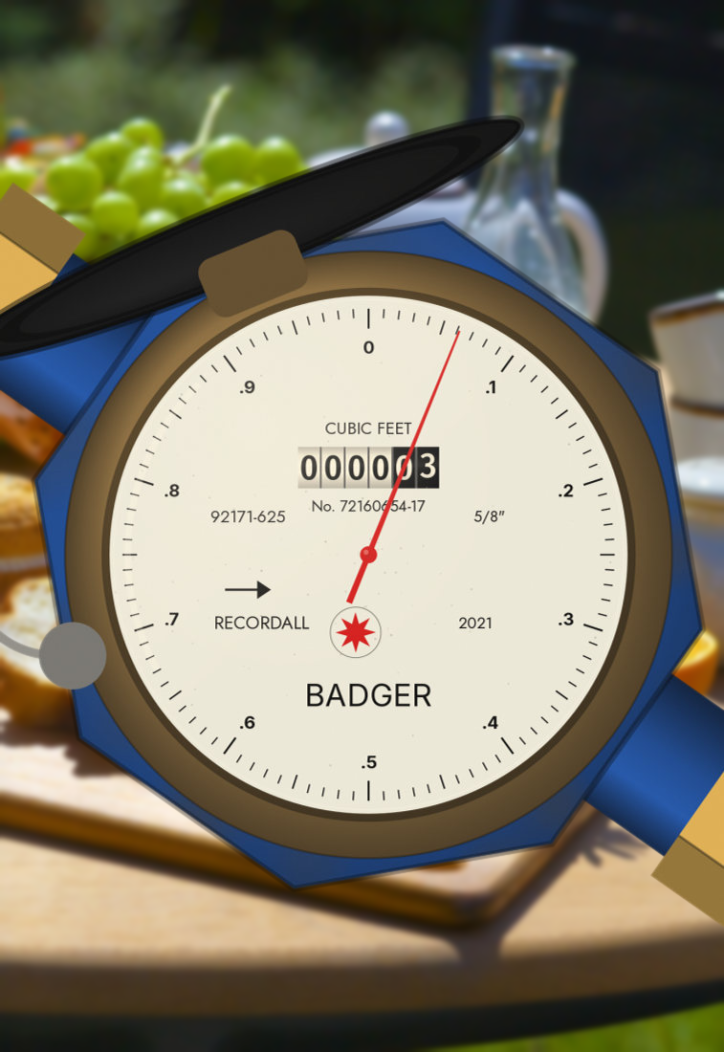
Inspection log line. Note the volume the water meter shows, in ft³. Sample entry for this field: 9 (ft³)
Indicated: 3.06 (ft³)
